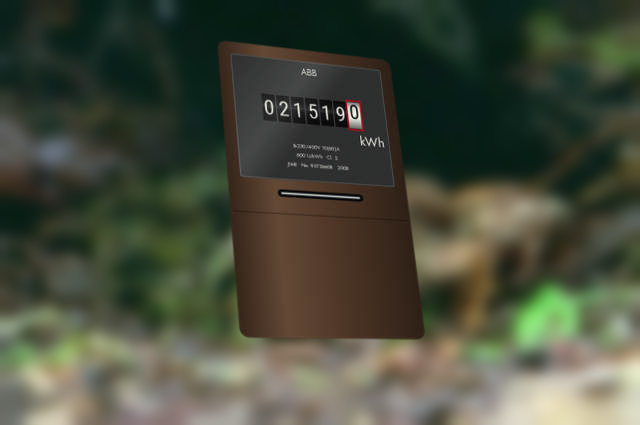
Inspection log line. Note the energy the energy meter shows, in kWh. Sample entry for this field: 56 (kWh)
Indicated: 21519.0 (kWh)
